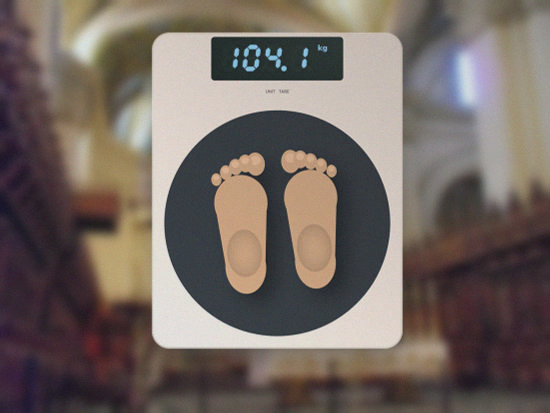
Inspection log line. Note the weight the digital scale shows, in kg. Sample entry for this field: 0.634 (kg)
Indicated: 104.1 (kg)
